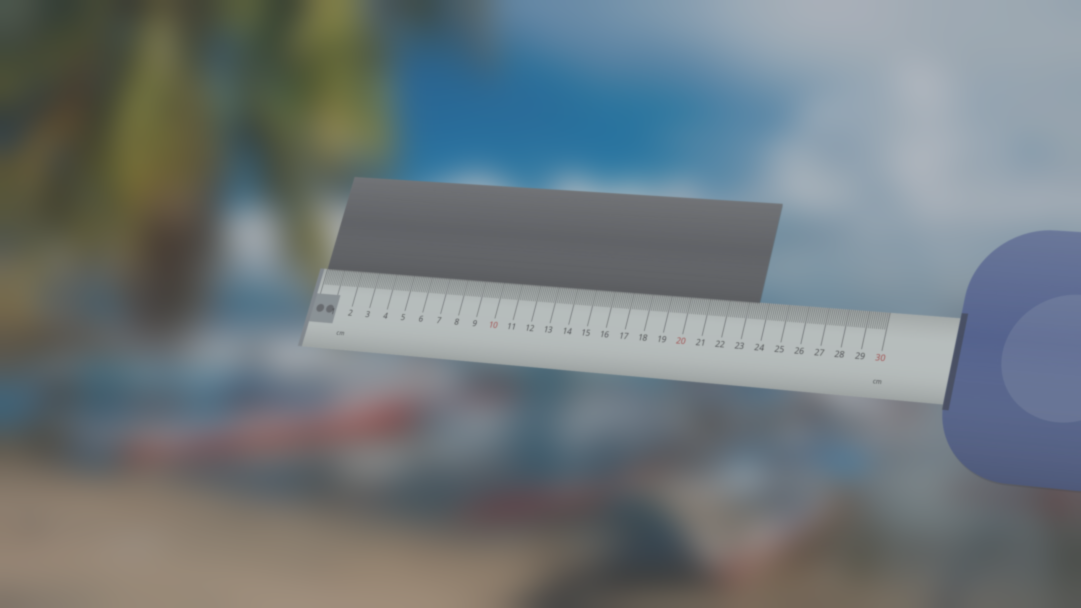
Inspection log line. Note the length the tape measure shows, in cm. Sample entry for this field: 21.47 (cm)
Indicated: 23.5 (cm)
